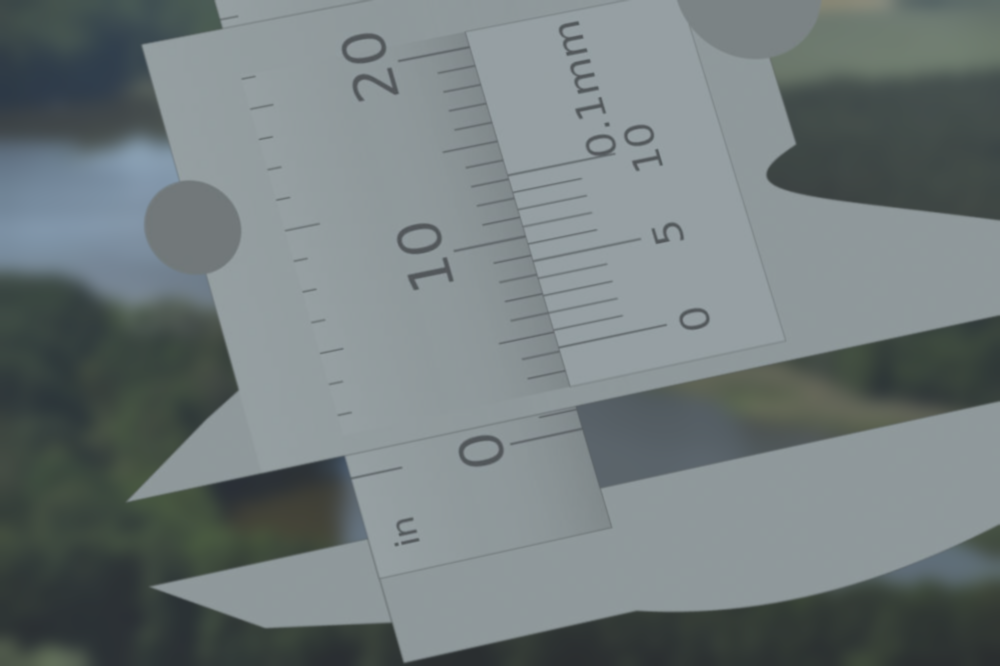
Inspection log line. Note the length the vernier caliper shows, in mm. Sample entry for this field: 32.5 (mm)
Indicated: 4.2 (mm)
